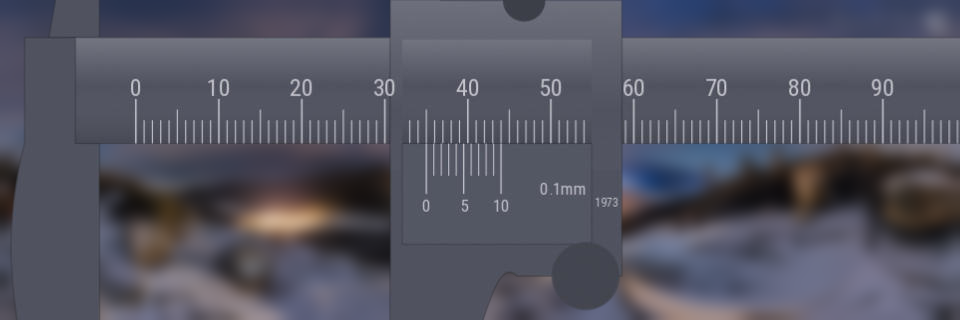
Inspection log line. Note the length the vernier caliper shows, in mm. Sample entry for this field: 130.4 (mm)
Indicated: 35.0 (mm)
